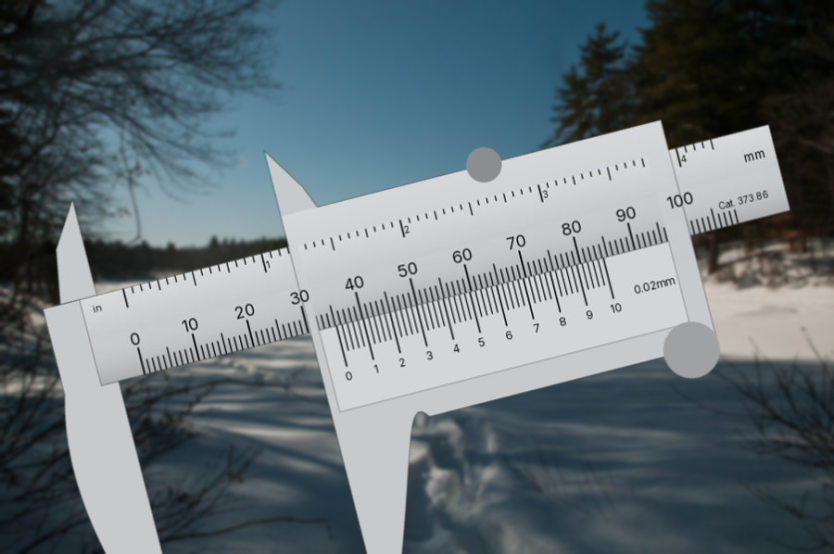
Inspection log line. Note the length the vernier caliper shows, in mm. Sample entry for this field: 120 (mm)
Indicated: 35.2 (mm)
